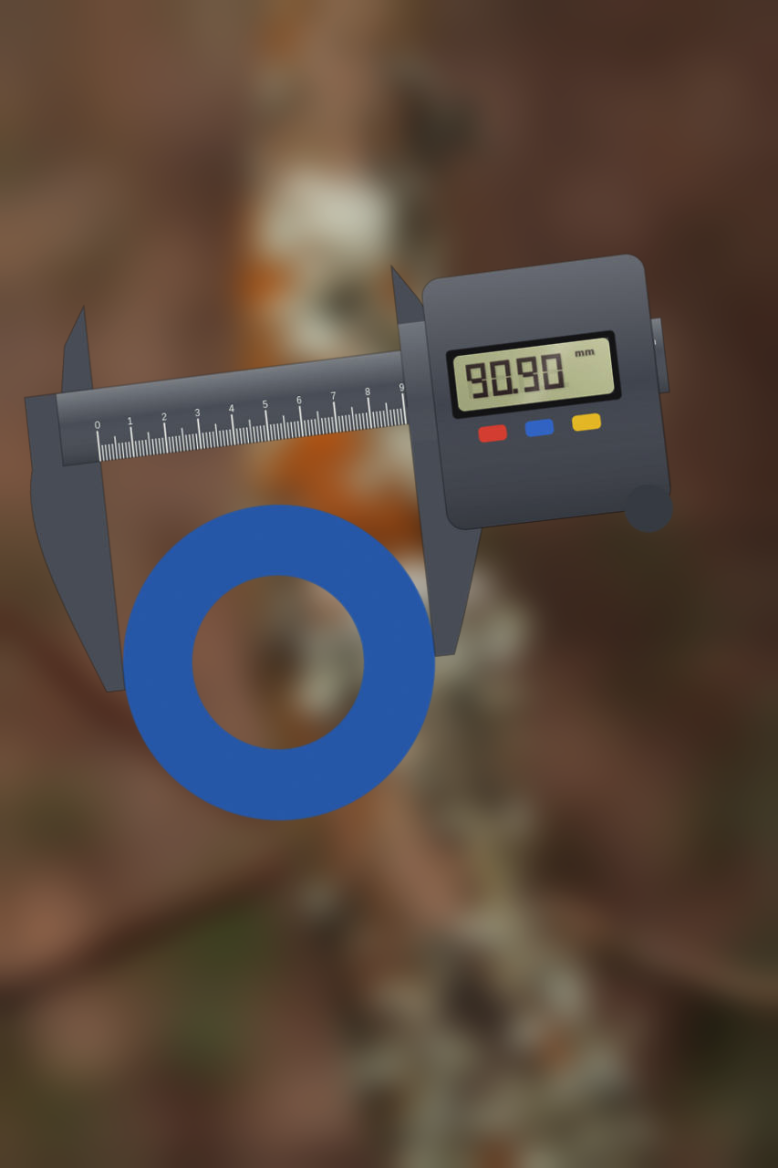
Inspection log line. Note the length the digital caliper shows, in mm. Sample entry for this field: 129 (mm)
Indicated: 90.90 (mm)
